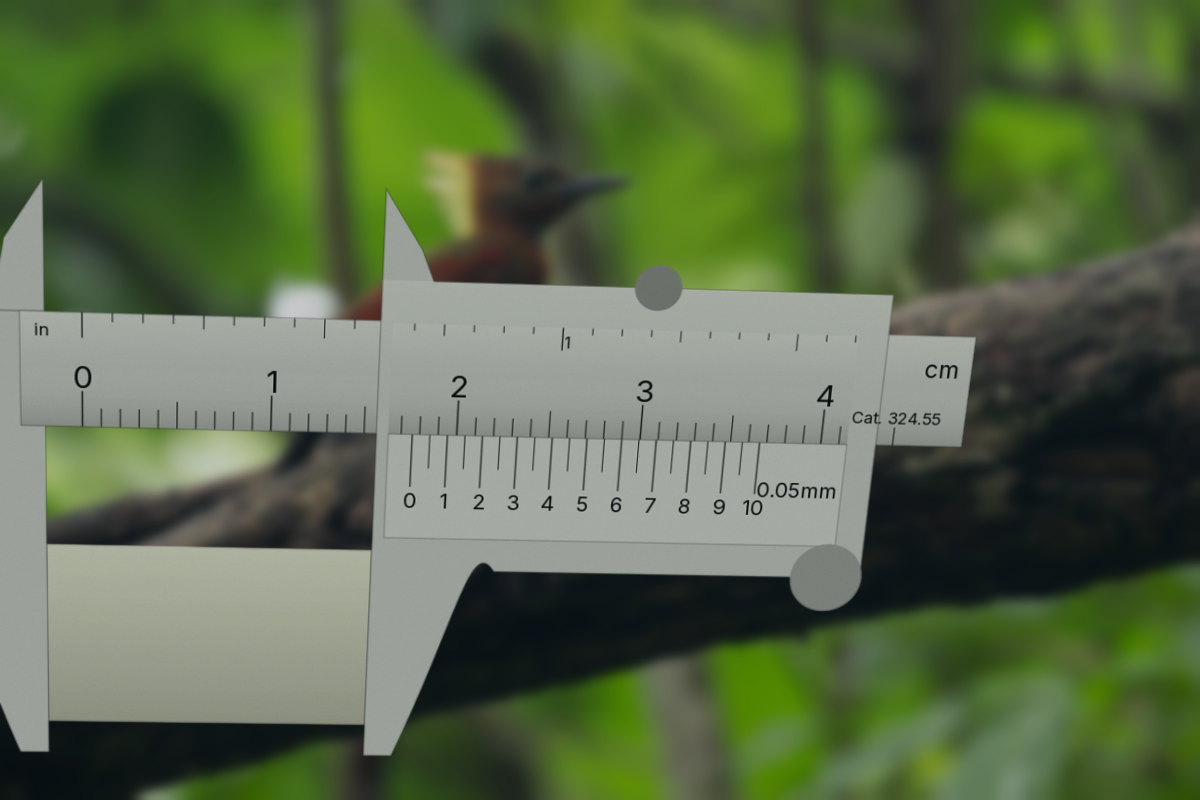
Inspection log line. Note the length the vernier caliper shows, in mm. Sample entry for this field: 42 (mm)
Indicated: 17.6 (mm)
